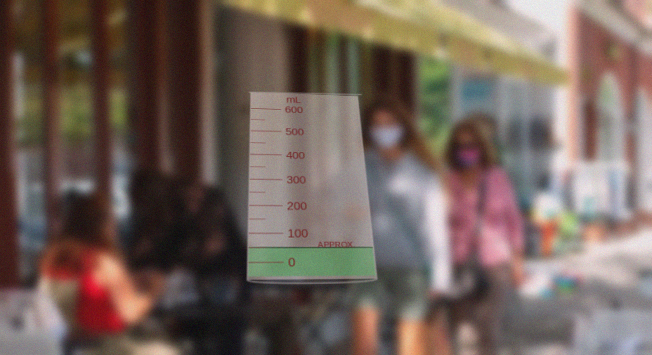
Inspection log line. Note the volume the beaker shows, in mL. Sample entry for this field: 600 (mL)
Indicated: 50 (mL)
